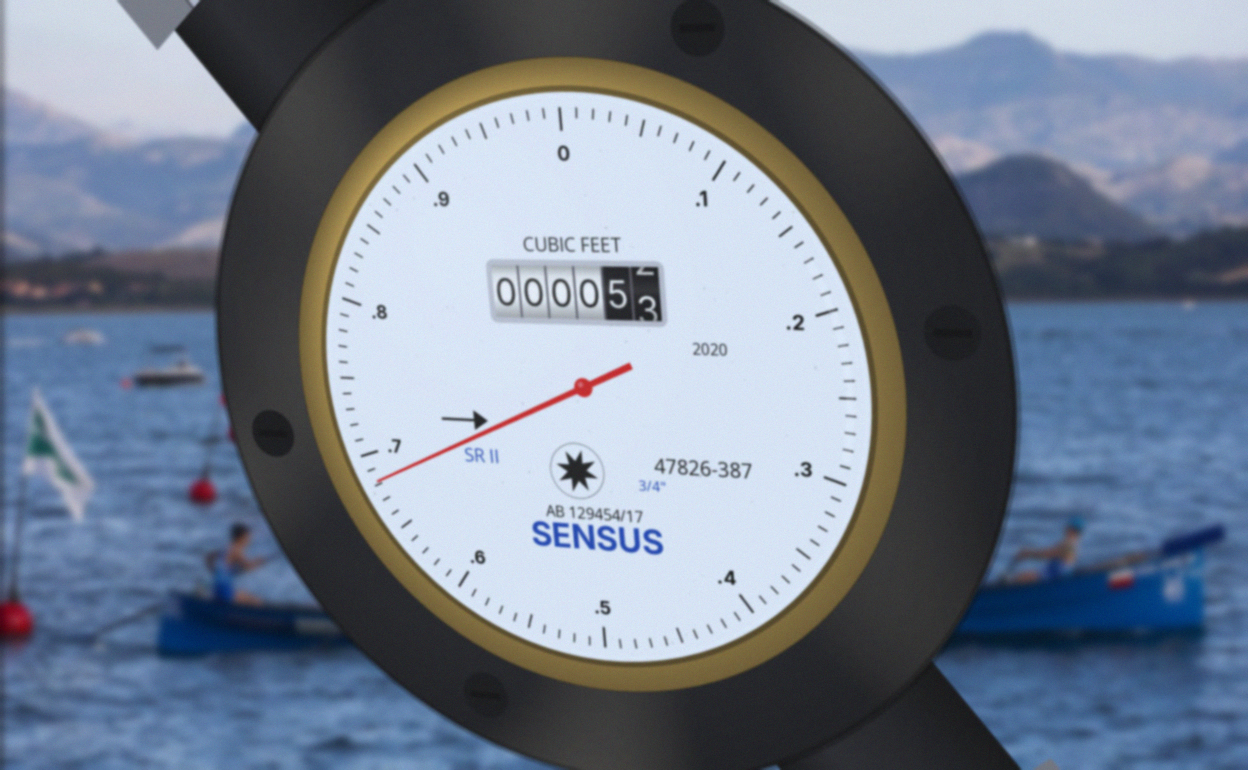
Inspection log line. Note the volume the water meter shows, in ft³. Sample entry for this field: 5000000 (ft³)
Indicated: 52.68 (ft³)
